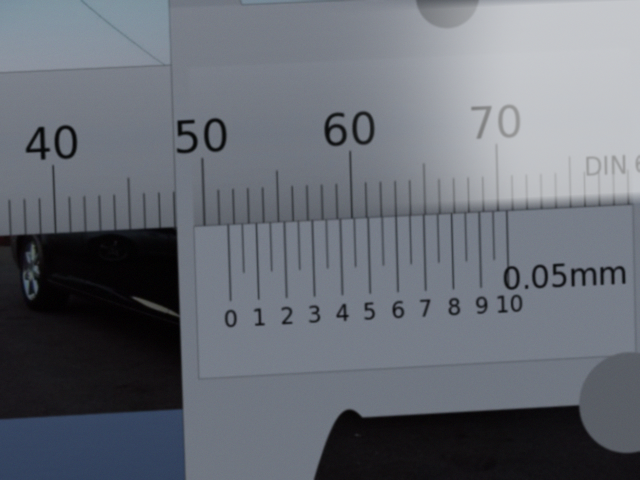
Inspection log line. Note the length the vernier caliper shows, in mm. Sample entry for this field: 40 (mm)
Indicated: 51.6 (mm)
